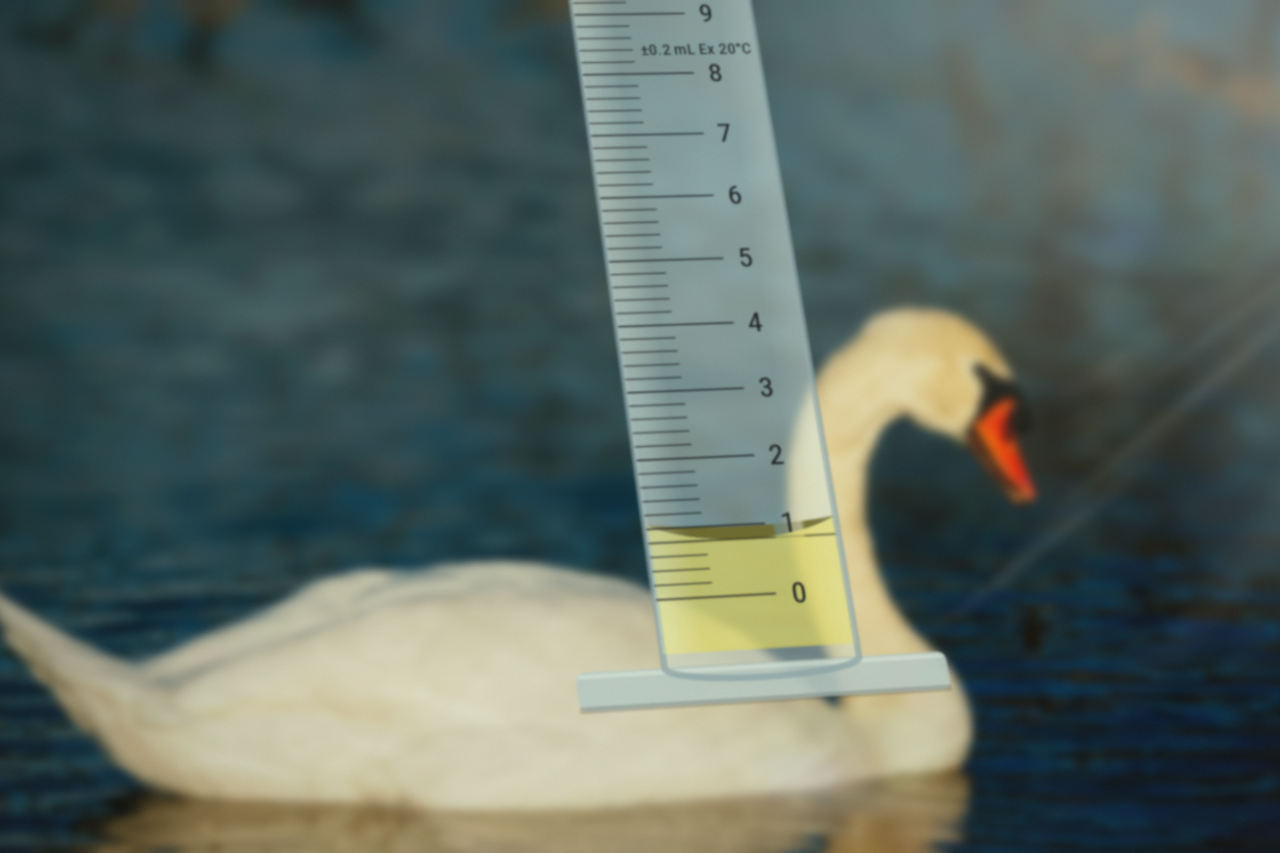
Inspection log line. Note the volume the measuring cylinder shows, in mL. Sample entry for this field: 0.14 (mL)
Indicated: 0.8 (mL)
